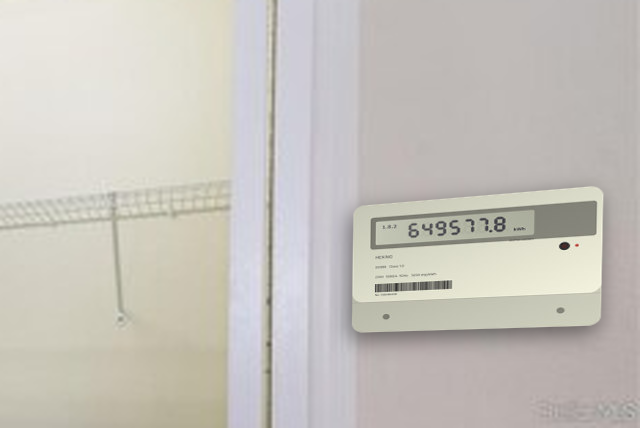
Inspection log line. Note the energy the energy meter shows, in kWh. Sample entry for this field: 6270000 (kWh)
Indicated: 649577.8 (kWh)
